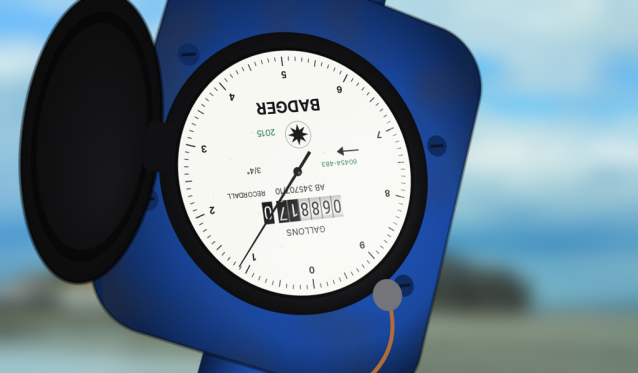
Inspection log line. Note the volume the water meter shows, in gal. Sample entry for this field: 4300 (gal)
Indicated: 688171.1 (gal)
